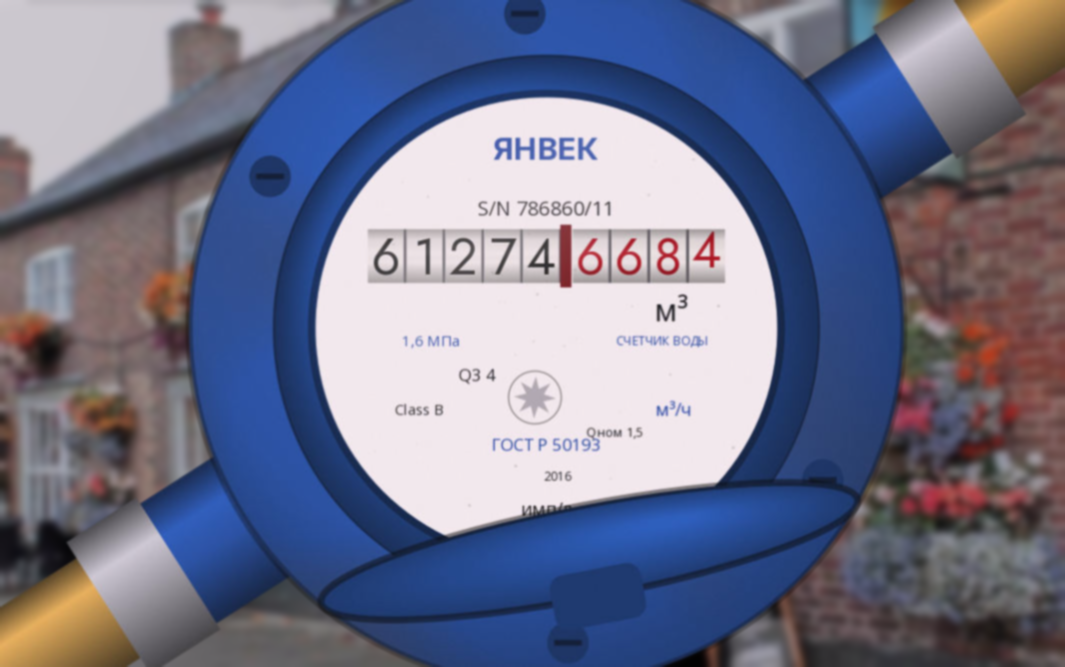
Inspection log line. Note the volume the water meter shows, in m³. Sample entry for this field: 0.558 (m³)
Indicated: 61274.6684 (m³)
